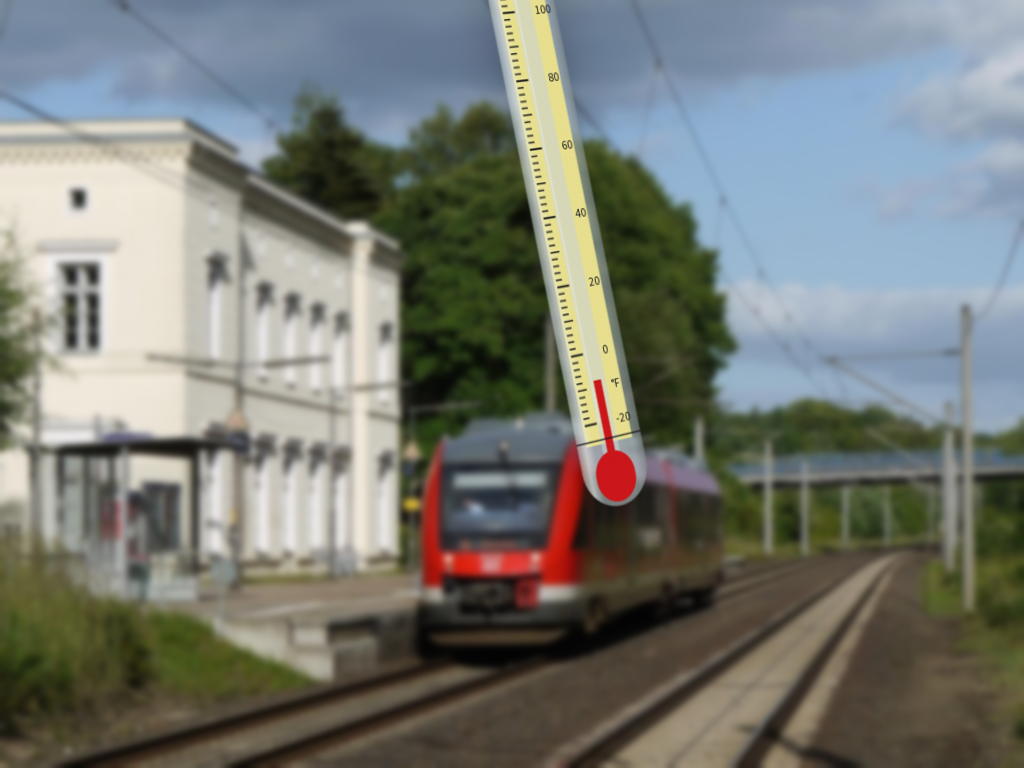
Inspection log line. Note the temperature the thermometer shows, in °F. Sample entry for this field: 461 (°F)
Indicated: -8 (°F)
